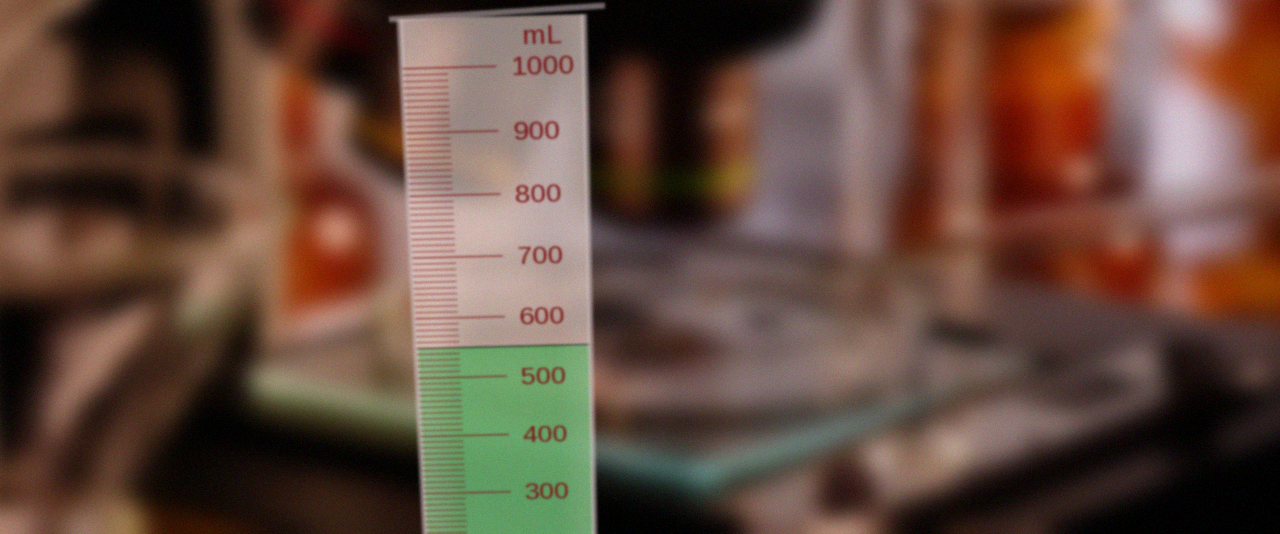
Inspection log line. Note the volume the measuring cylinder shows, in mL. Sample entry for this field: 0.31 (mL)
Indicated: 550 (mL)
